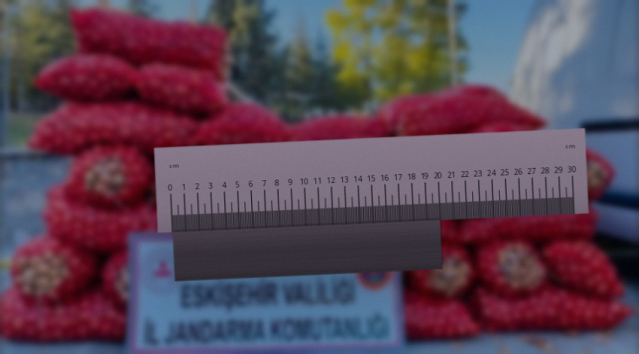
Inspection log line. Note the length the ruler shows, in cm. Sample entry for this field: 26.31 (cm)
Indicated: 20 (cm)
